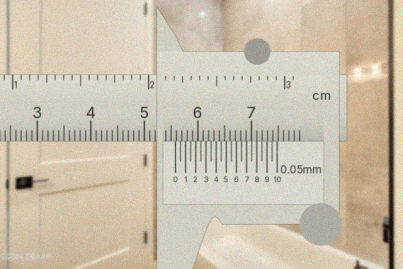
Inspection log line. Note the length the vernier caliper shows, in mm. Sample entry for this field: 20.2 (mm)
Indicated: 55.8 (mm)
